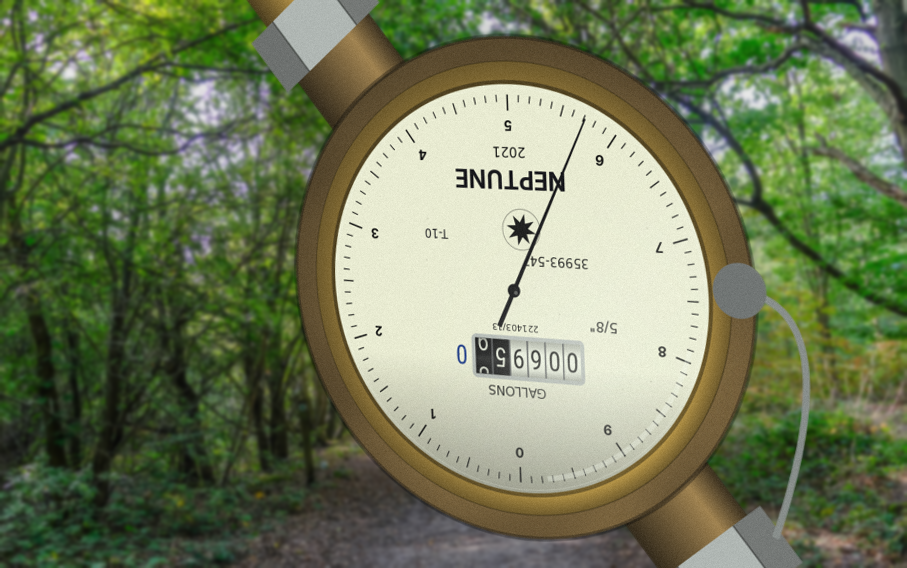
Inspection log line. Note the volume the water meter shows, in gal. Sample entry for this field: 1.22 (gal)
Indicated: 69585.7 (gal)
